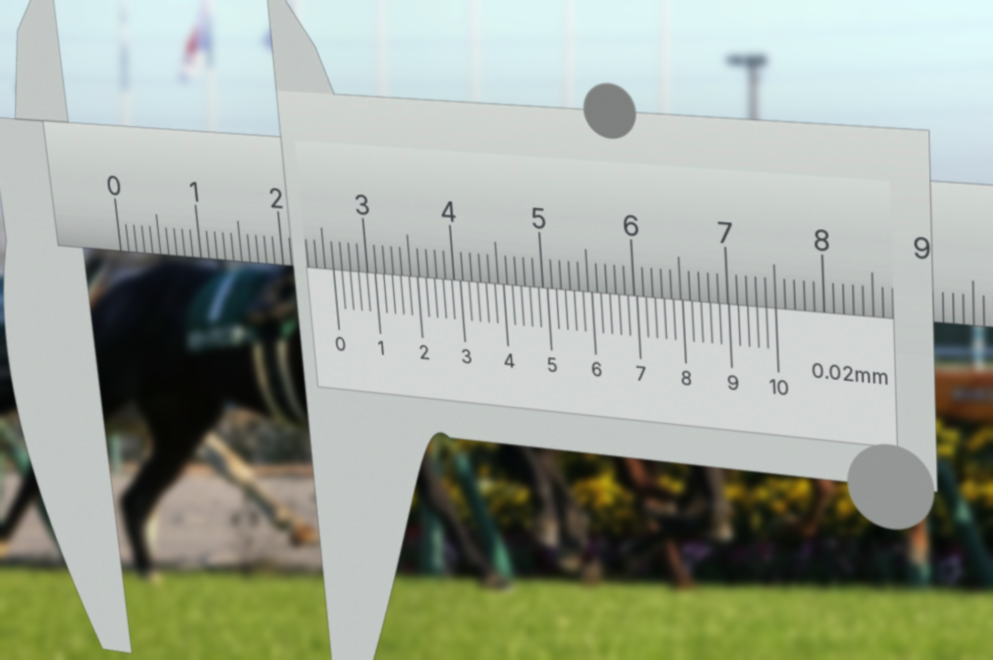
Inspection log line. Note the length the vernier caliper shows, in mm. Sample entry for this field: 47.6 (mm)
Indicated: 26.0 (mm)
